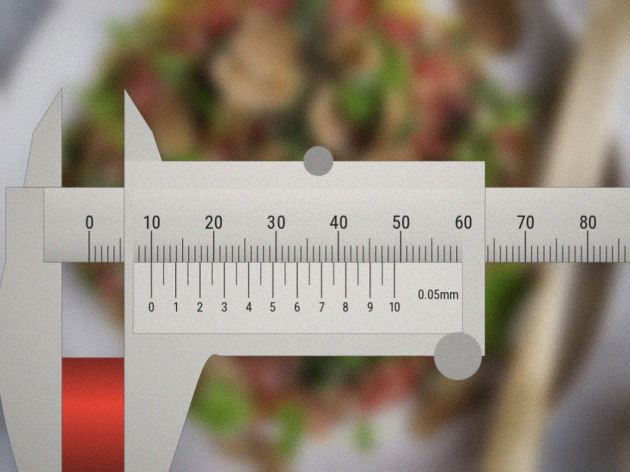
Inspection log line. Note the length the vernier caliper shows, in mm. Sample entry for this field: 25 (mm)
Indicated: 10.0 (mm)
